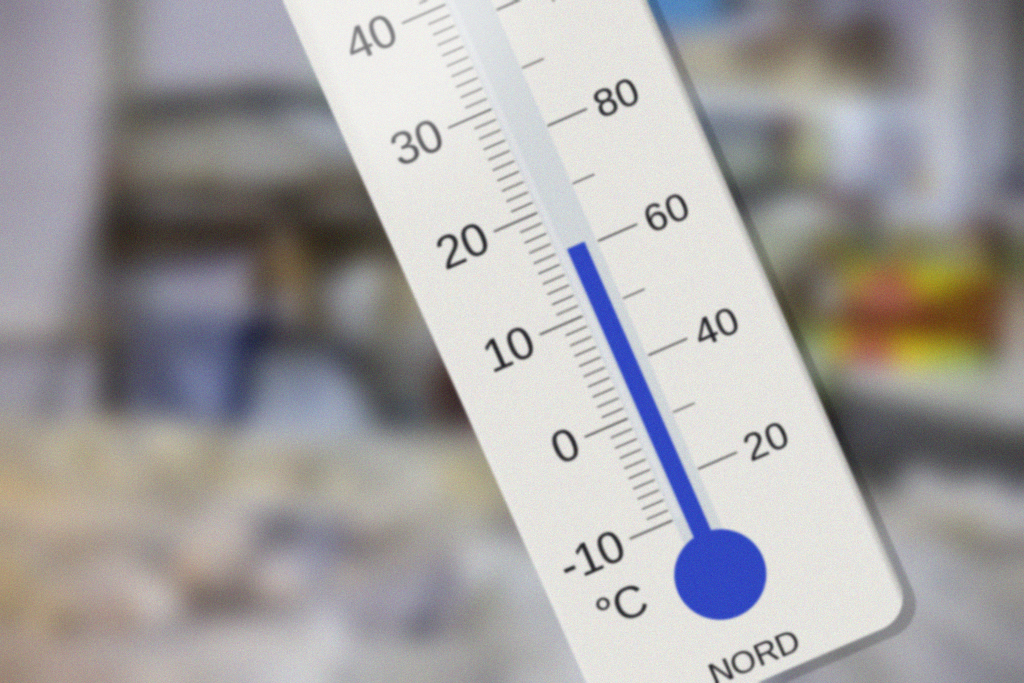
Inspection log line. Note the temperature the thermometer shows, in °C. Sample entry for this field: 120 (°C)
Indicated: 16 (°C)
